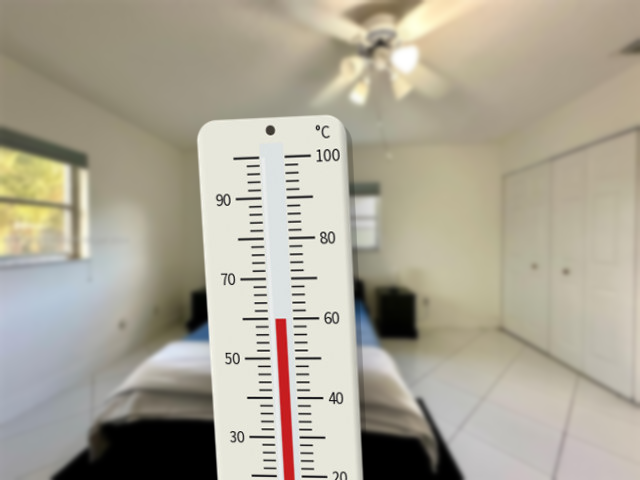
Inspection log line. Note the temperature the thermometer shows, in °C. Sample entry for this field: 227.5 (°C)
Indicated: 60 (°C)
